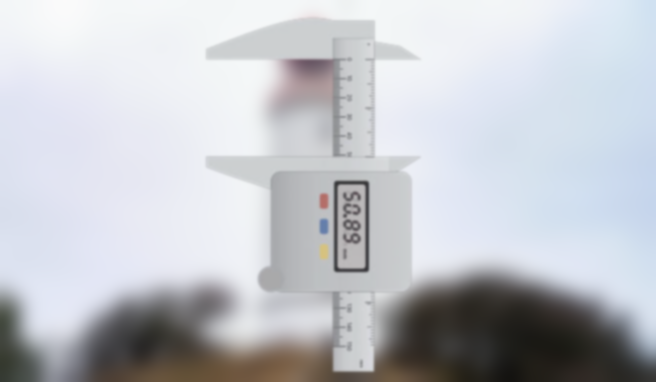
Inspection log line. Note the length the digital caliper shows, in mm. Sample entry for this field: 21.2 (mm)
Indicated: 50.89 (mm)
